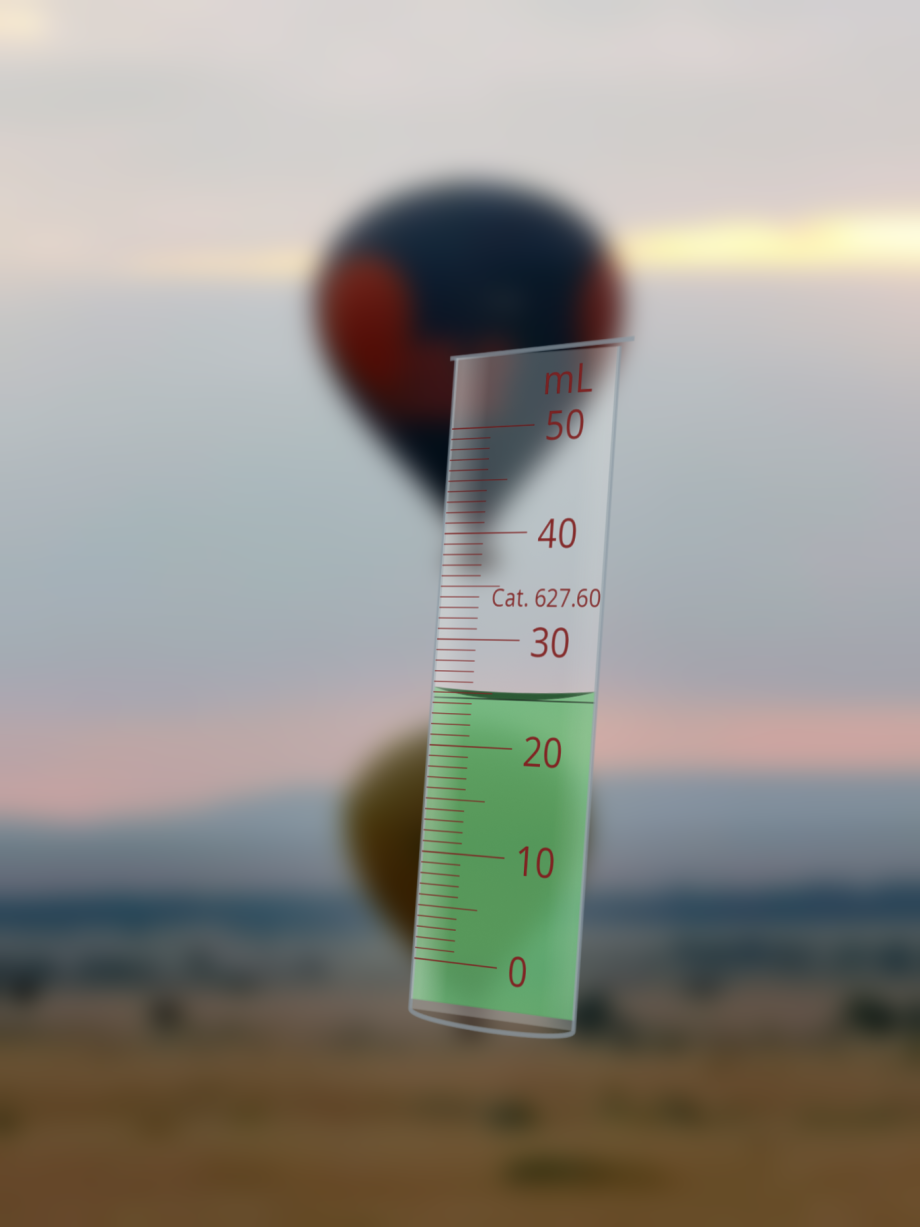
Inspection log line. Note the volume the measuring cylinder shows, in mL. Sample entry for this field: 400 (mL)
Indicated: 24.5 (mL)
